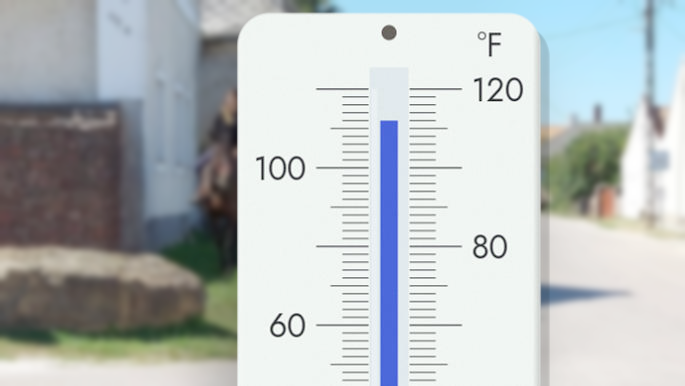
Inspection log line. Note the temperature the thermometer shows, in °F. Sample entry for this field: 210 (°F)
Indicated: 112 (°F)
